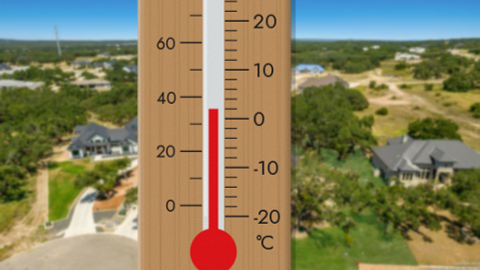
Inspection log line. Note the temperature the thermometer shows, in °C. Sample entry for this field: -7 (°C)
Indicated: 2 (°C)
